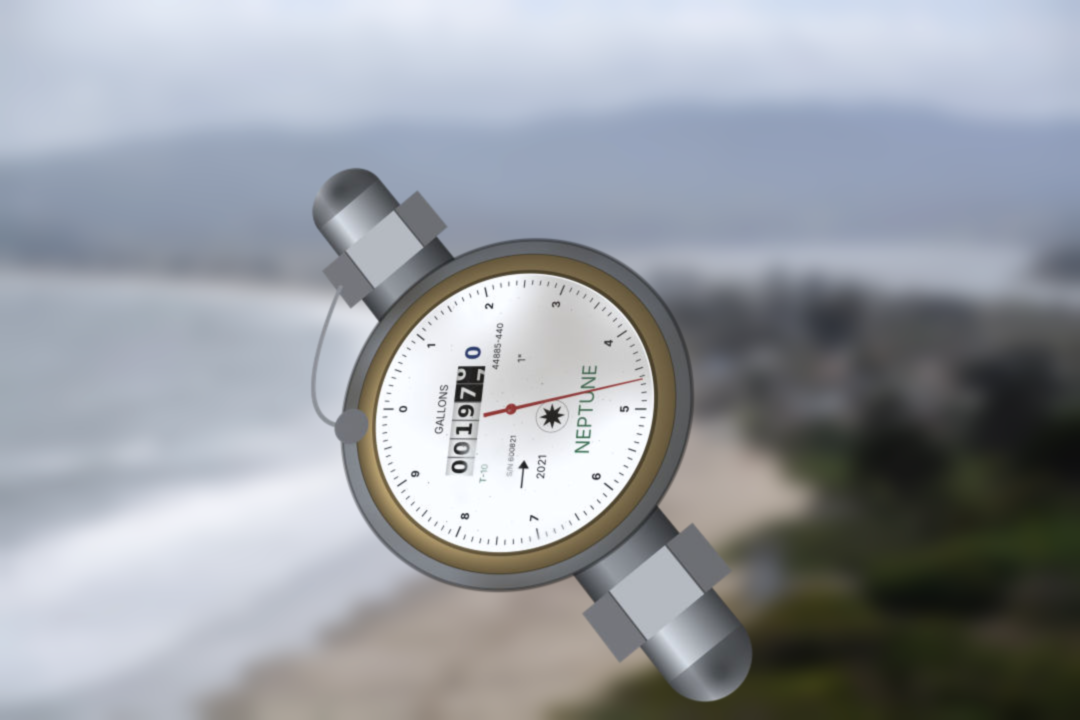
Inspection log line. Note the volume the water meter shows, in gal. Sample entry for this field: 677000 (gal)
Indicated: 19764.6 (gal)
